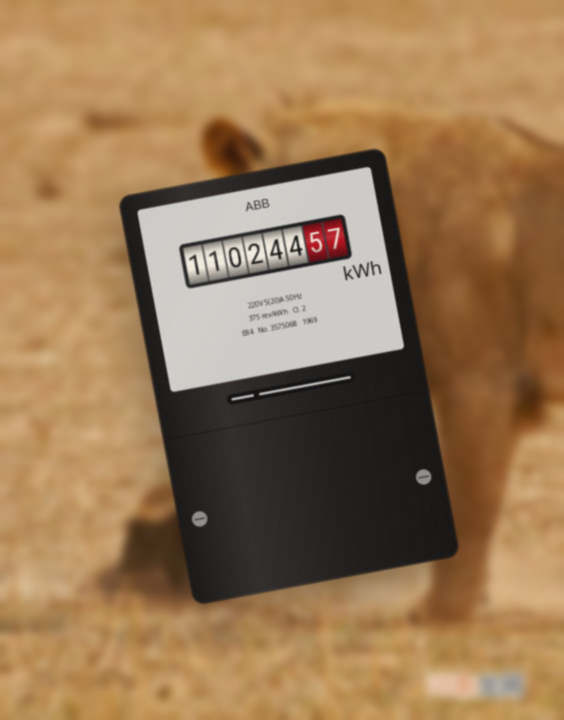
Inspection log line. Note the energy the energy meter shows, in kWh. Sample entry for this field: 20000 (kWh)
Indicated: 110244.57 (kWh)
